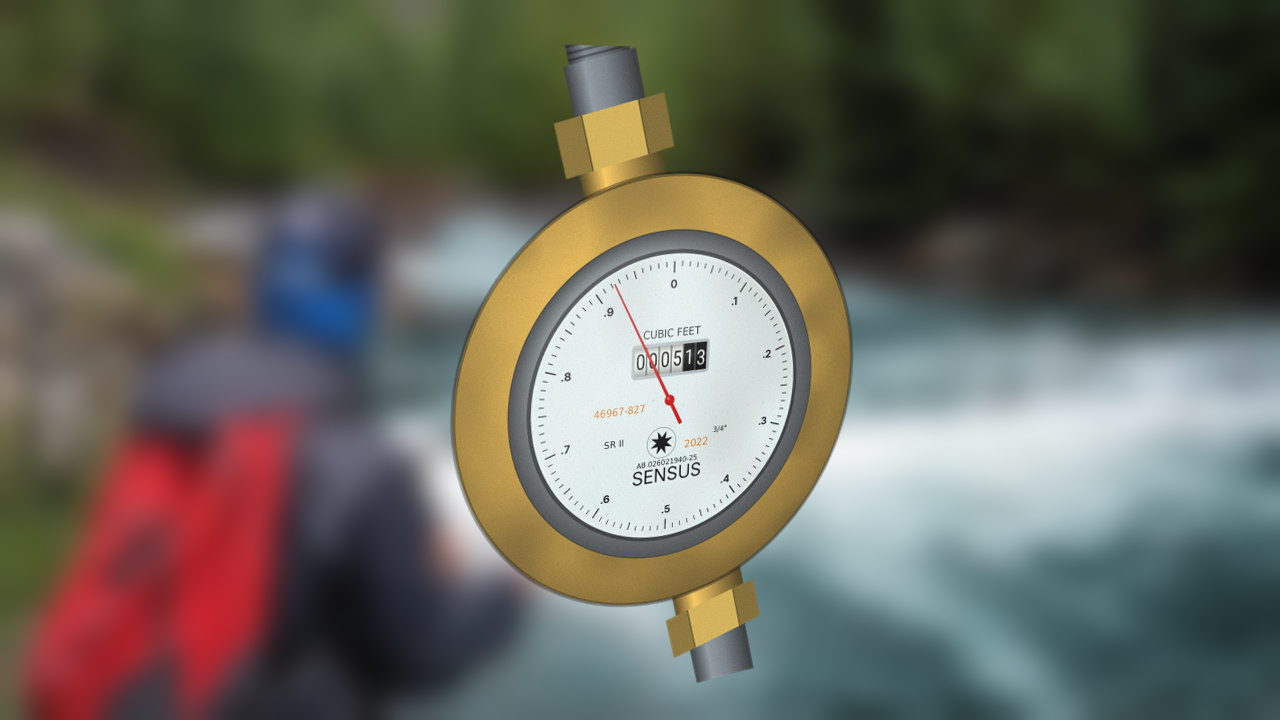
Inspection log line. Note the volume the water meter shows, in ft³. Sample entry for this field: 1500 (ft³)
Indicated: 512.92 (ft³)
